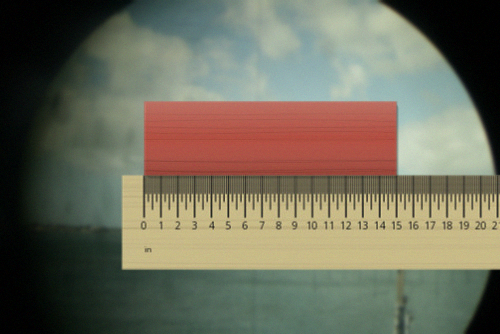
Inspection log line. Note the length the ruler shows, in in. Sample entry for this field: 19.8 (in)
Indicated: 15 (in)
